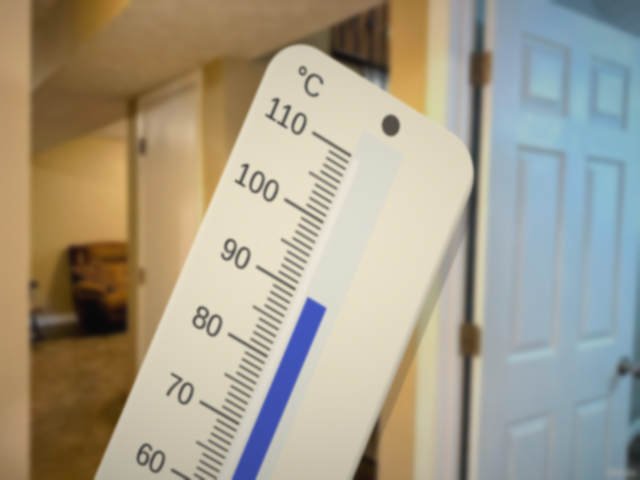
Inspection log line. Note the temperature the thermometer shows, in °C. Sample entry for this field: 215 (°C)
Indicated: 90 (°C)
